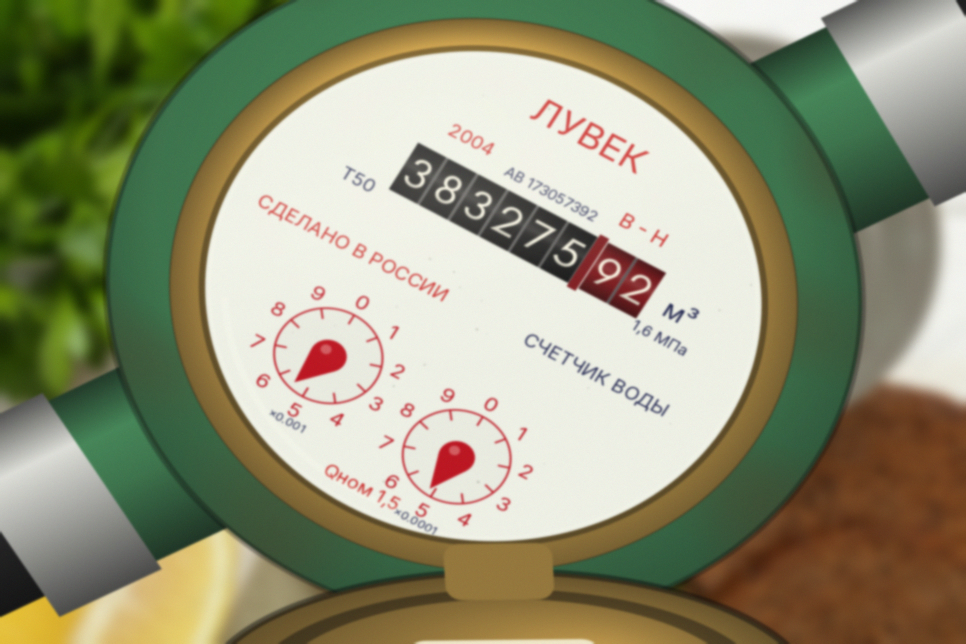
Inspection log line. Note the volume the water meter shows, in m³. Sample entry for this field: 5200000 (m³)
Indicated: 383275.9255 (m³)
